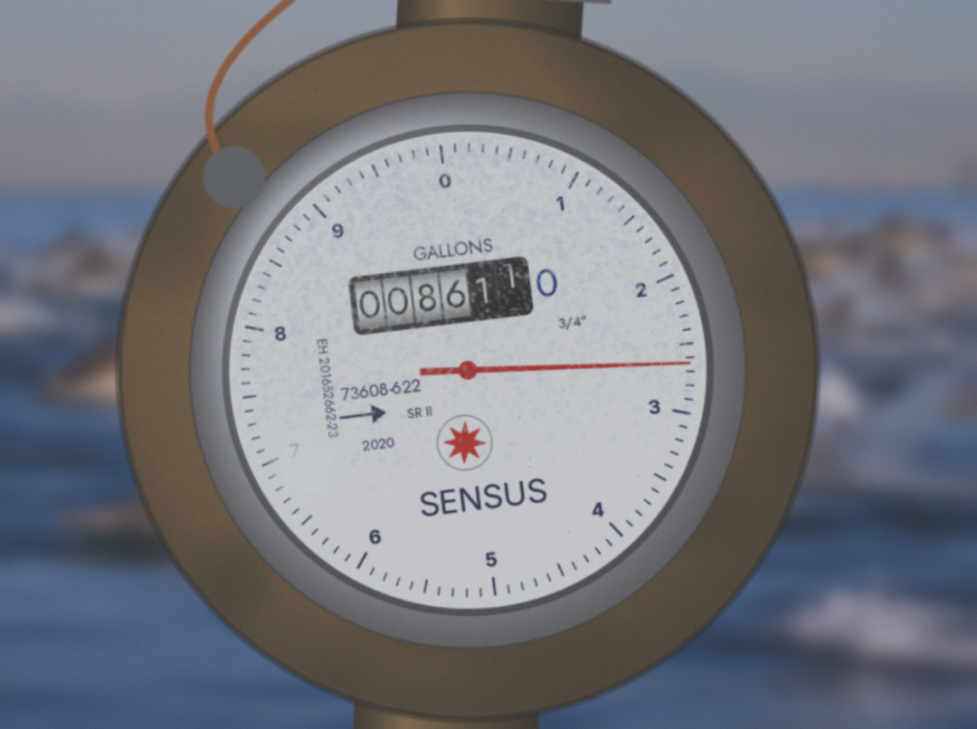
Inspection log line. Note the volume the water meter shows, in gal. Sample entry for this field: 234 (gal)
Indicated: 86112.6 (gal)
